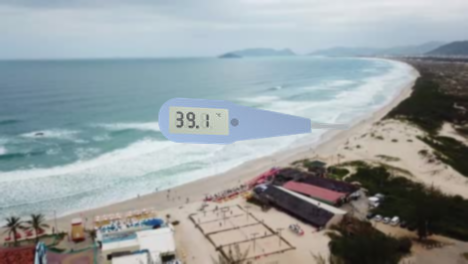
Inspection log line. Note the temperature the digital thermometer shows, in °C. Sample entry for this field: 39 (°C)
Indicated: 39.1 (°C)
